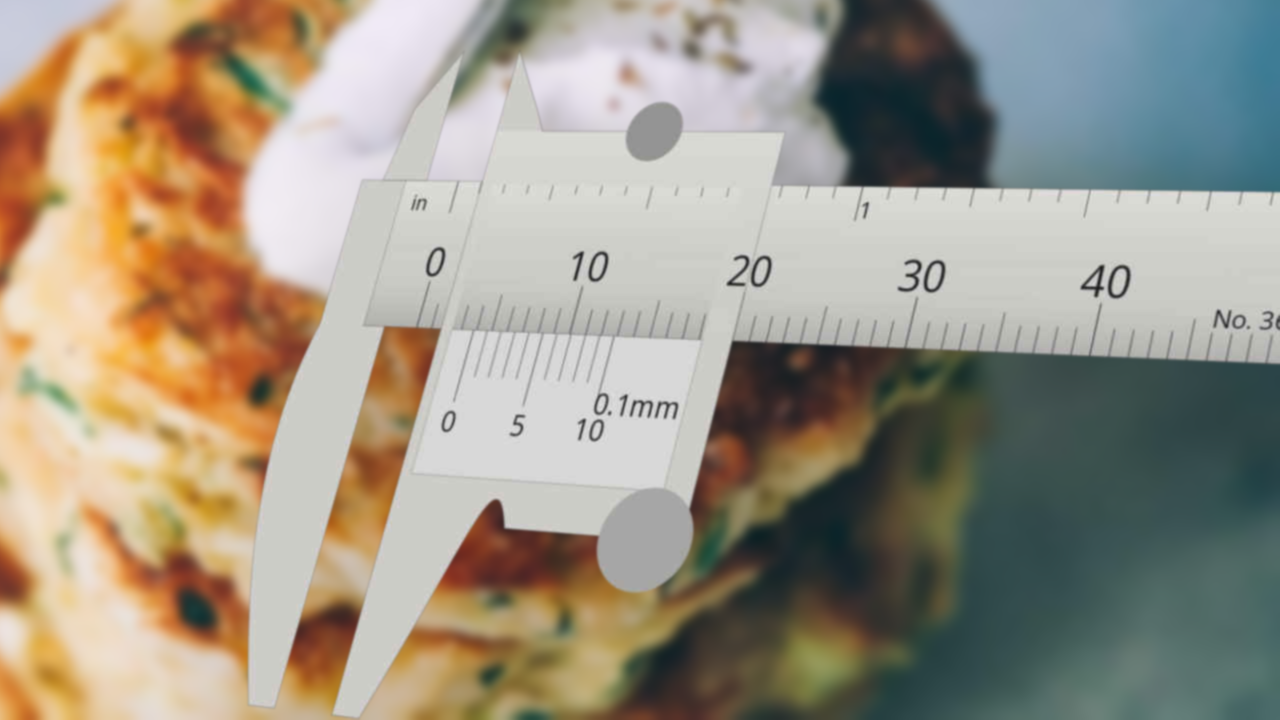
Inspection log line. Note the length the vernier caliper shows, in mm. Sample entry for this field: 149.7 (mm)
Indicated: 3.8 (mm)
